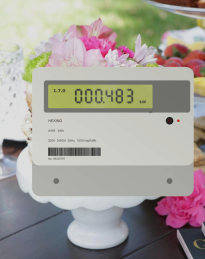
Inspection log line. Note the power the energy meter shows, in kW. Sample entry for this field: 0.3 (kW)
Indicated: 0.483 (kW)
